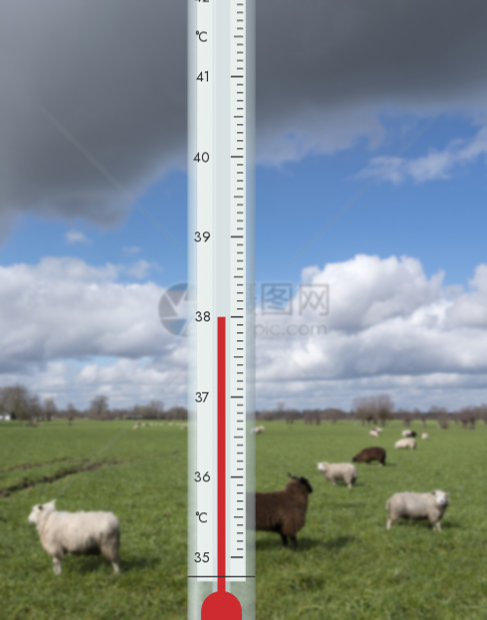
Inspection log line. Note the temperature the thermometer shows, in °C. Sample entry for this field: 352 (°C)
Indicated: 38 (°C)
